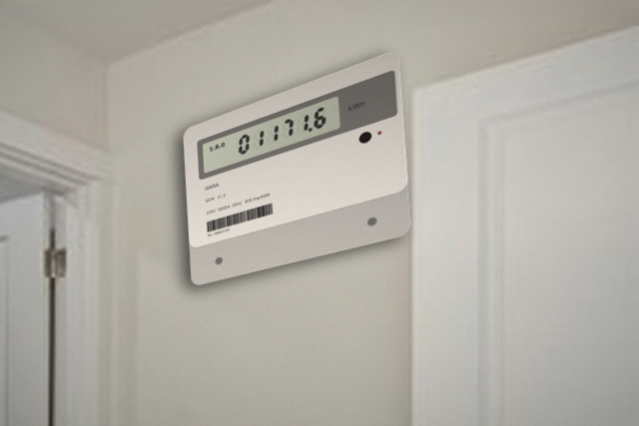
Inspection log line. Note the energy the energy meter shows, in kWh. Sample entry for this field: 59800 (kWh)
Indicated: 1171.6 (kWh)
